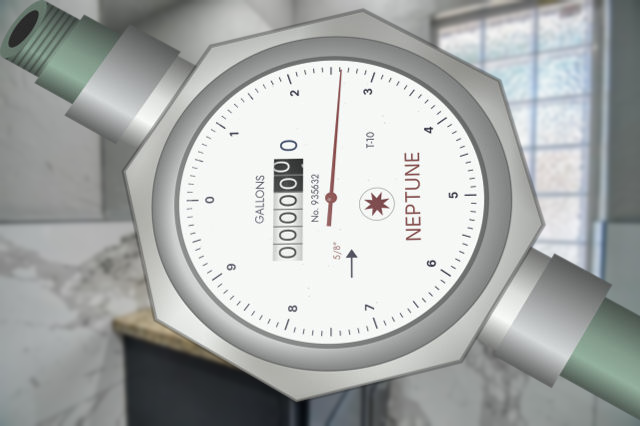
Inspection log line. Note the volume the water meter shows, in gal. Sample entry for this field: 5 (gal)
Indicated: 2.6 (gal)
